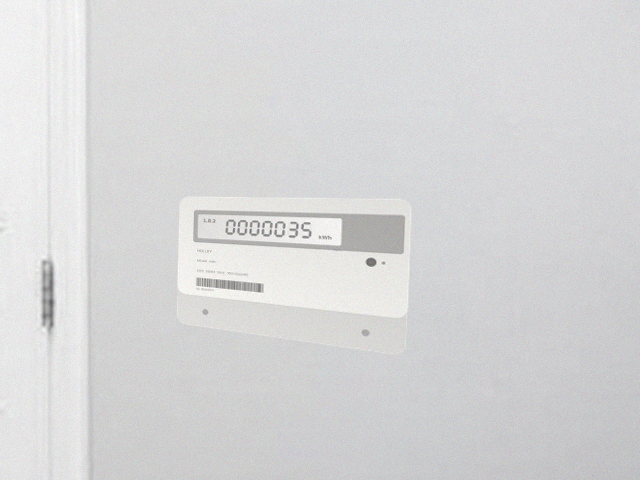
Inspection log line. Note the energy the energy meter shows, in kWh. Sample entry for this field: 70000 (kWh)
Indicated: 35 (kWh)
